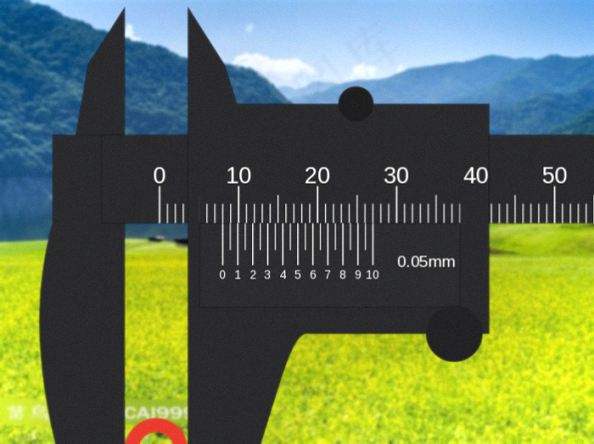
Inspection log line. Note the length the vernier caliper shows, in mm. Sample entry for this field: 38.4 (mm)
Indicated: 8.0 (mm)
